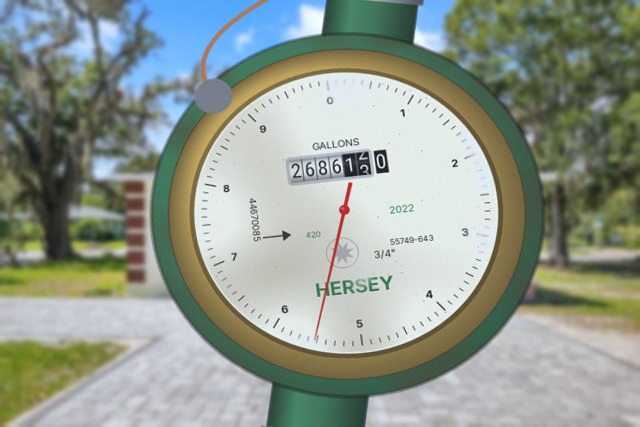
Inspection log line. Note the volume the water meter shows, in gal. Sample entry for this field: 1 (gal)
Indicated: 2686125.5 (gal)
